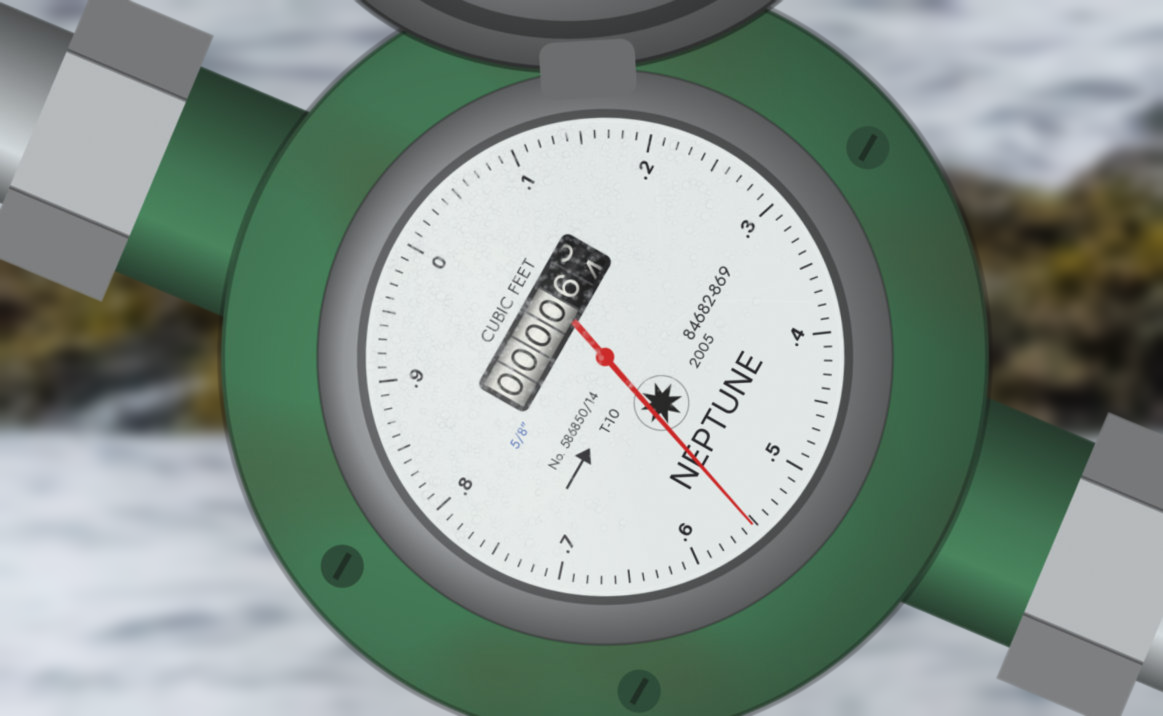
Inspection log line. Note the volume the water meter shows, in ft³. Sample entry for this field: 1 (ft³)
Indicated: 63.55 (ft³)
